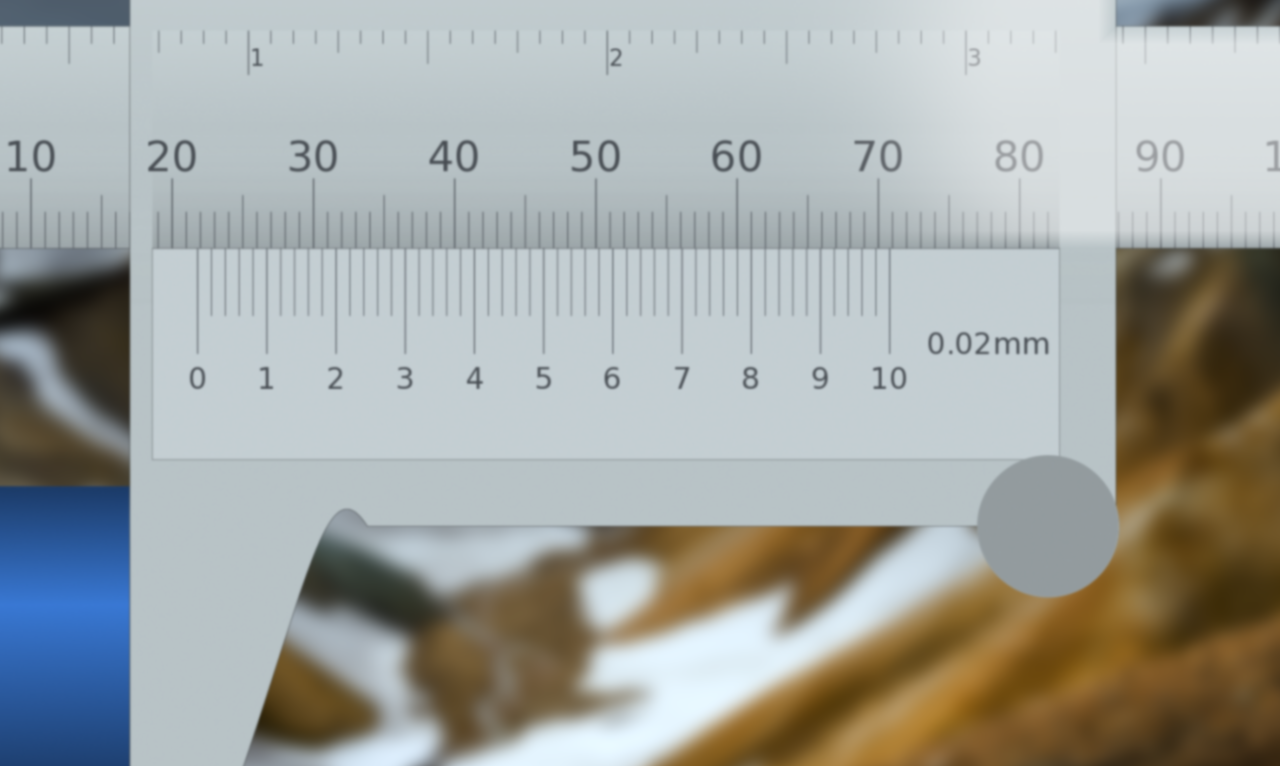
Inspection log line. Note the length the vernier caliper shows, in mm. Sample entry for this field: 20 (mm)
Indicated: 21.8 (mm)
